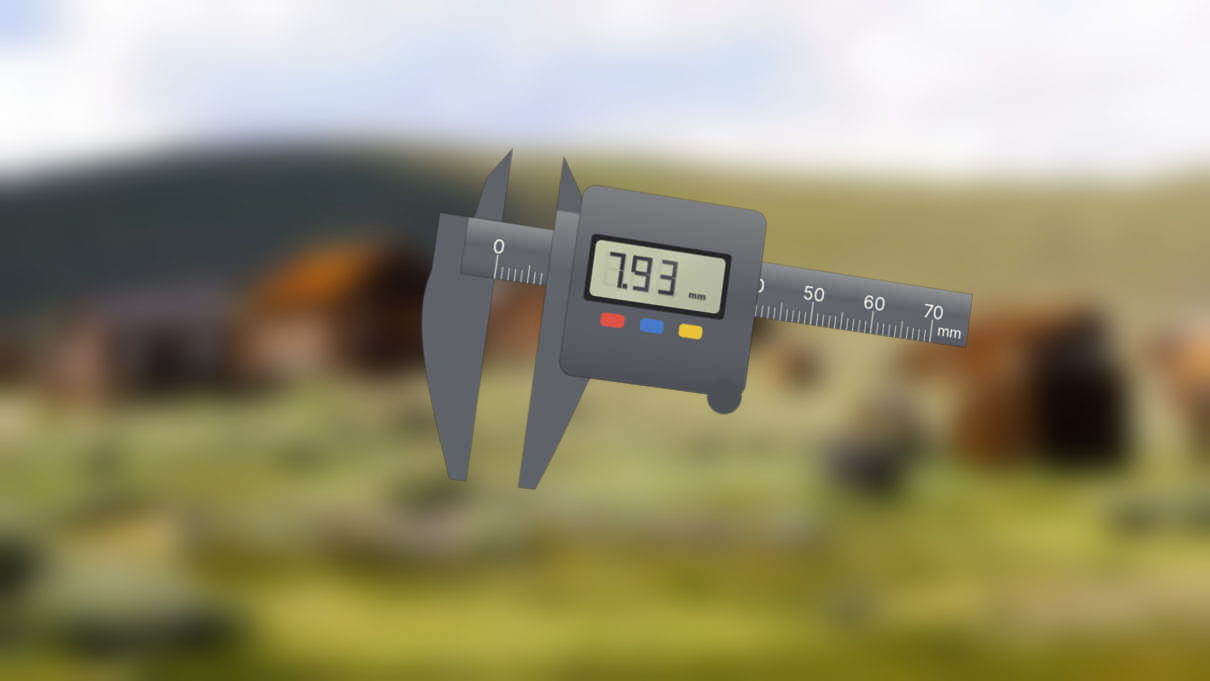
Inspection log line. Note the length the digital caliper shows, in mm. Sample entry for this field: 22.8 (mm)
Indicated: 7.93 (mm)
